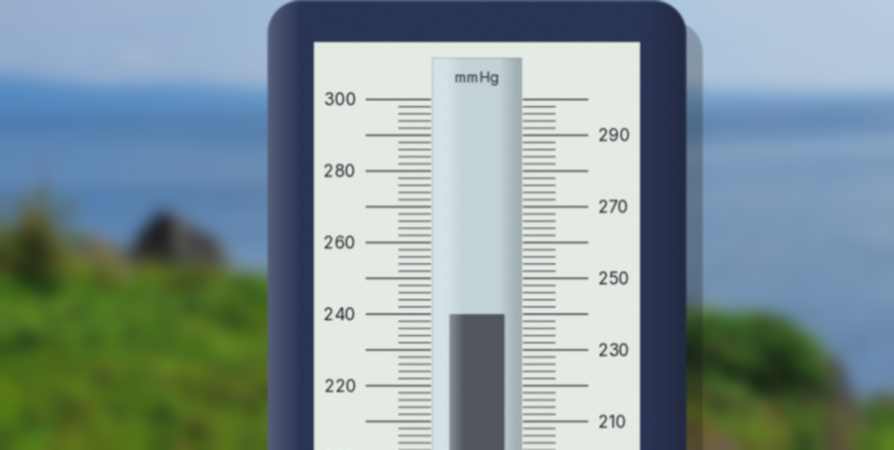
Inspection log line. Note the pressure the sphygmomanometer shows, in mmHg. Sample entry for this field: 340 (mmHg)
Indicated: 240 (mmHg)
